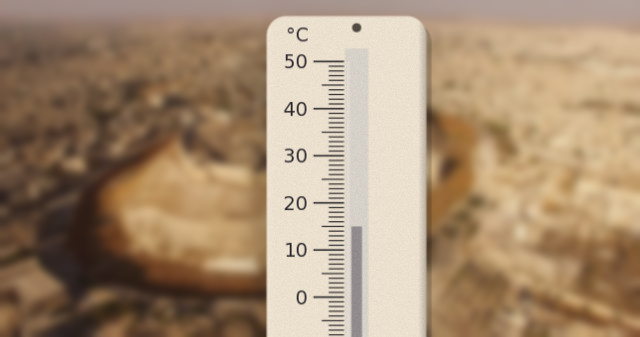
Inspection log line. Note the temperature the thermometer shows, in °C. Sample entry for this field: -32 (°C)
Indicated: 15 (°C)
